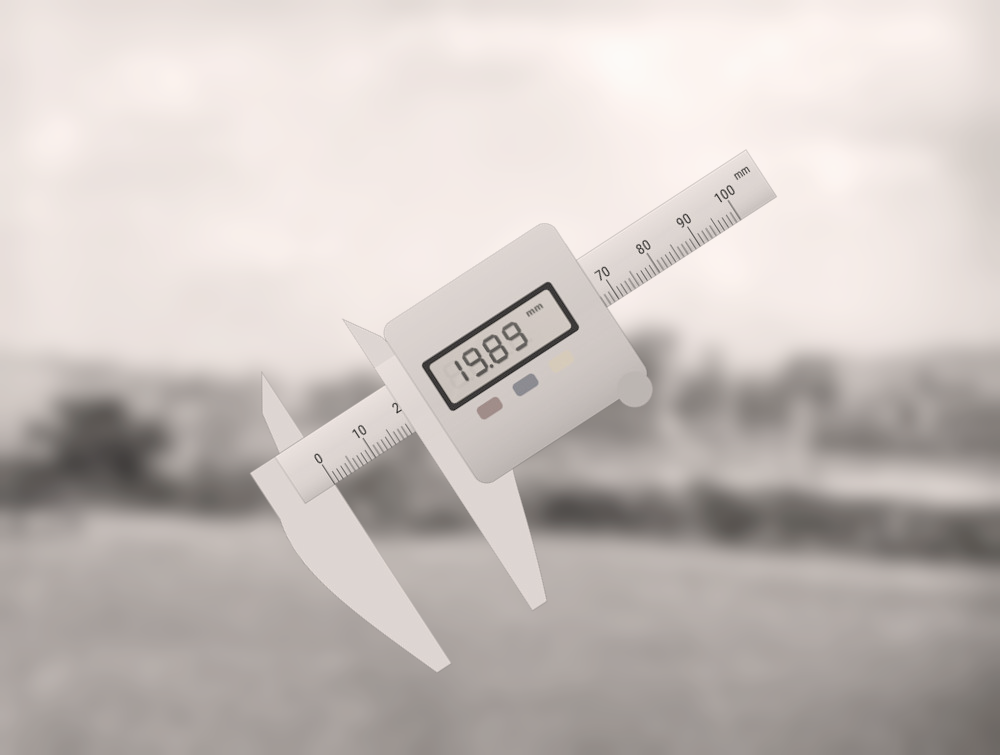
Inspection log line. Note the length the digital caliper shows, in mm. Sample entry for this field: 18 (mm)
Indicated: 19.89 (mm)
